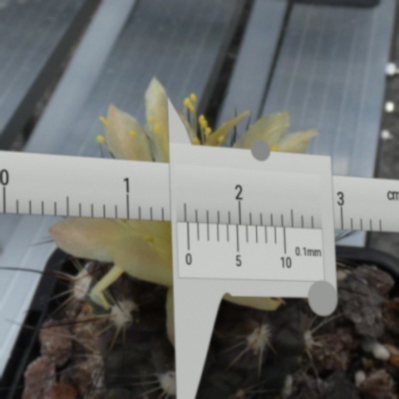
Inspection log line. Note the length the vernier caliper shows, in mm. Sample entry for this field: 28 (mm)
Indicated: 15.2 (mm)
